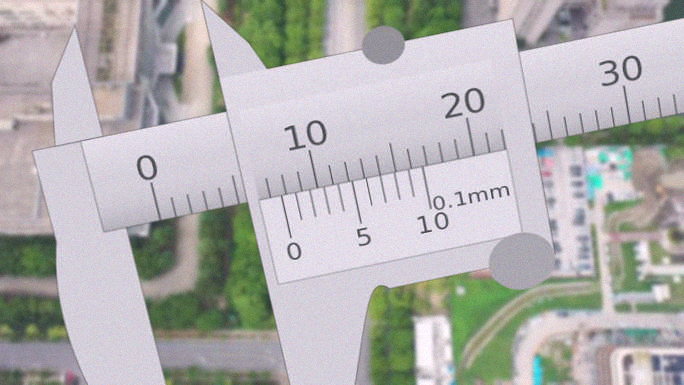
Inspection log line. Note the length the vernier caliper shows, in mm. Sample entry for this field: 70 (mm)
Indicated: 7.7 (mm)
